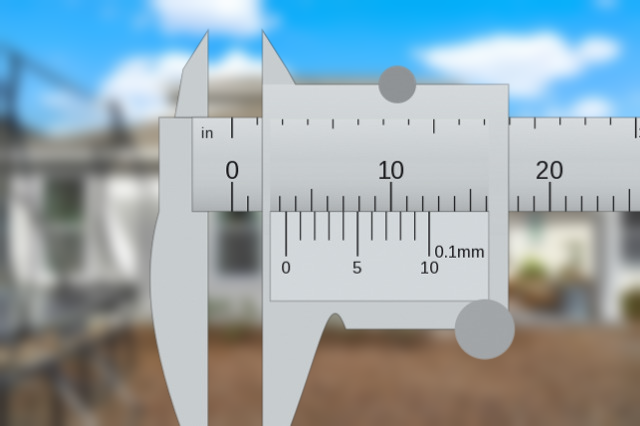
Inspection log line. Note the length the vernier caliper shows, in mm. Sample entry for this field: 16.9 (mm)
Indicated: 3.4 (mm)
